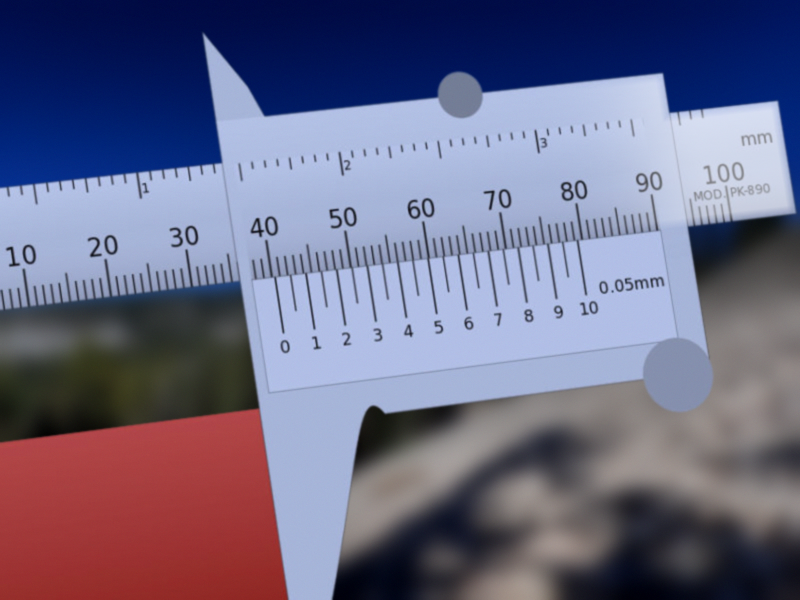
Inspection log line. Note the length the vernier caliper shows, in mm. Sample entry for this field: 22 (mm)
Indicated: 40.4 (mm)
